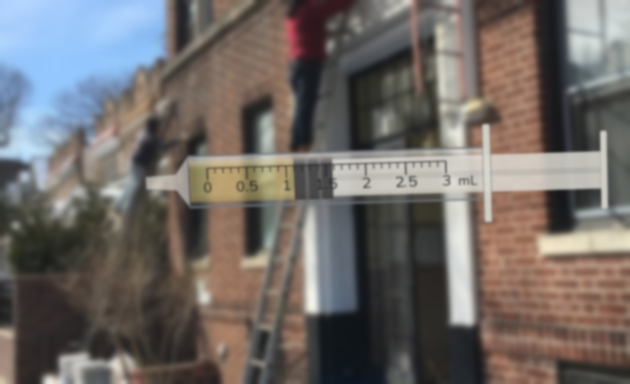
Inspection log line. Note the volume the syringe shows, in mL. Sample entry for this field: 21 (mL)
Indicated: 1.1 (mL)
